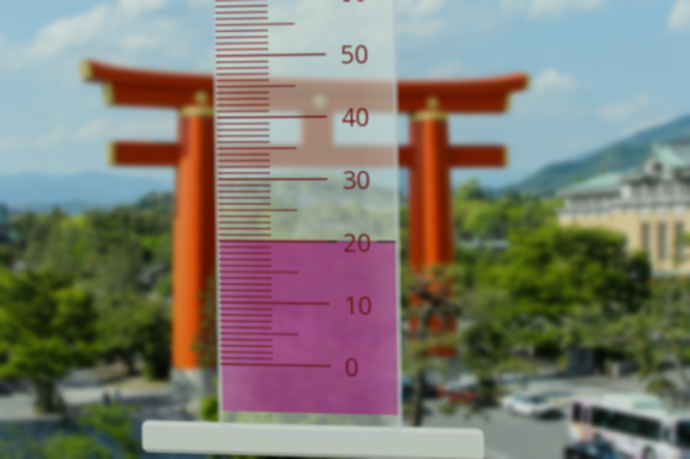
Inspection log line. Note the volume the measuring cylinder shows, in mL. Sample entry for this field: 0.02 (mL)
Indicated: 20 (mL)
